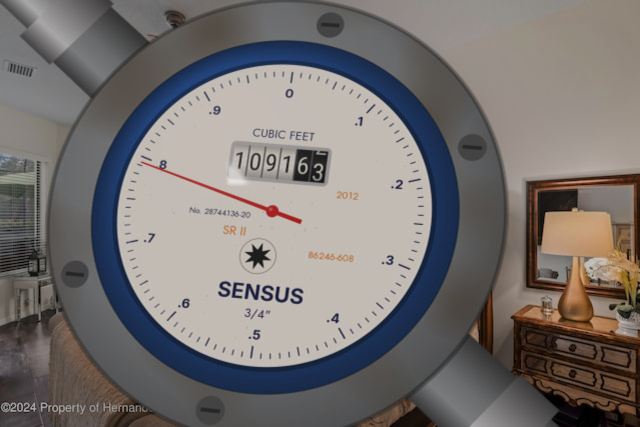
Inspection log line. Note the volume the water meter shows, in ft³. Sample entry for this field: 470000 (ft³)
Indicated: 109162.79 (ft³)
